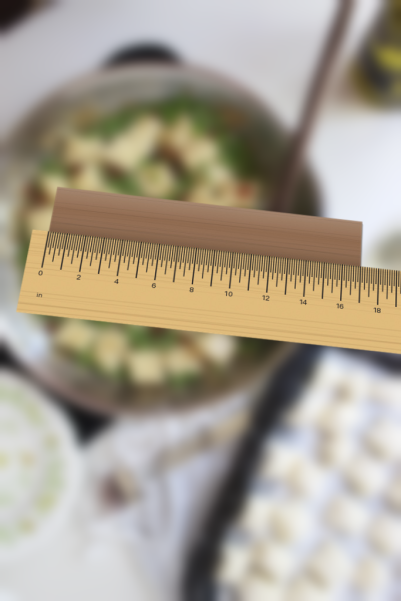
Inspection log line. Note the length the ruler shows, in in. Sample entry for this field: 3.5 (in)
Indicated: 17 (in)
